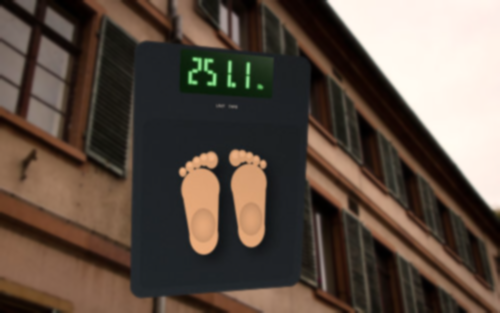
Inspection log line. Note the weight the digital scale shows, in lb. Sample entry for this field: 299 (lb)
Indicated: 251.1 (lb)
